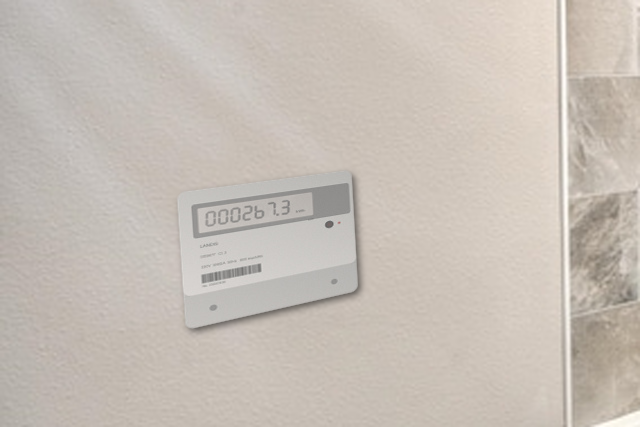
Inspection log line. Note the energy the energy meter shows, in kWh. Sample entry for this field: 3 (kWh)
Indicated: 267.3 (kWh)
